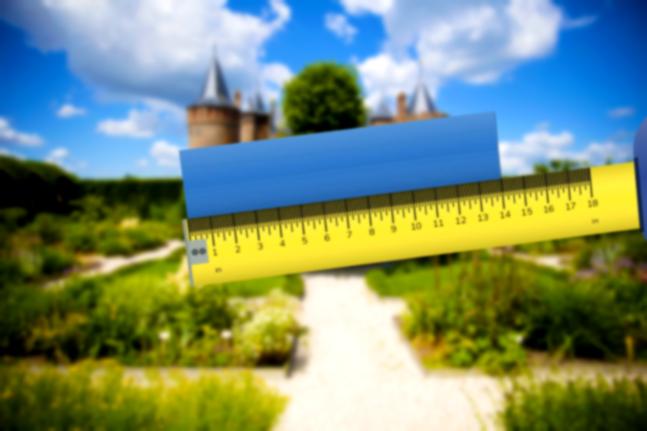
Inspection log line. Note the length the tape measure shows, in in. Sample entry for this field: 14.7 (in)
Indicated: 14 (in)
